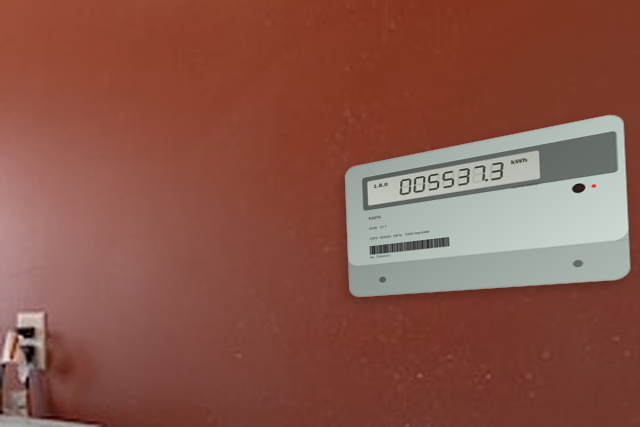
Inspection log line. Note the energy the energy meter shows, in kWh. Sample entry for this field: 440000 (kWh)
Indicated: 5537.3 (kWh)
